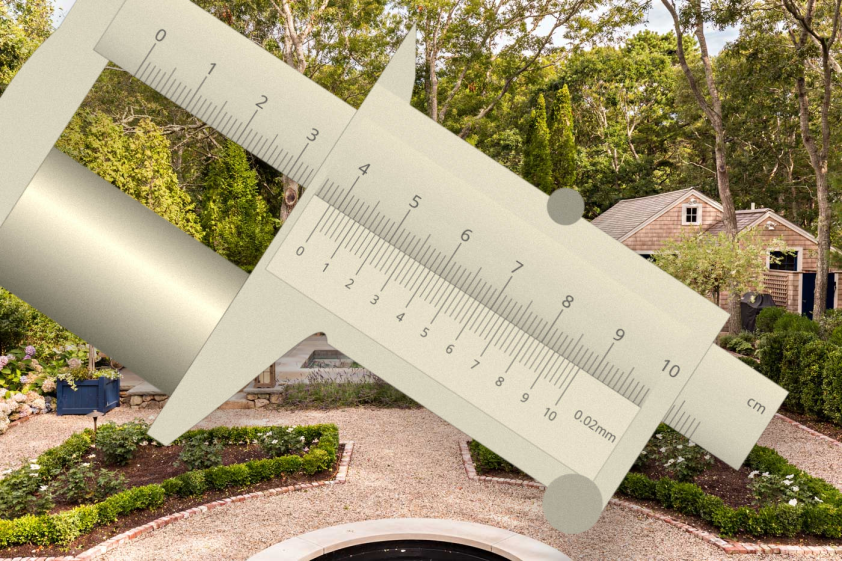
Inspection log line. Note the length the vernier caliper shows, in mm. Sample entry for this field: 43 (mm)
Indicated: 38.6 (mm)
